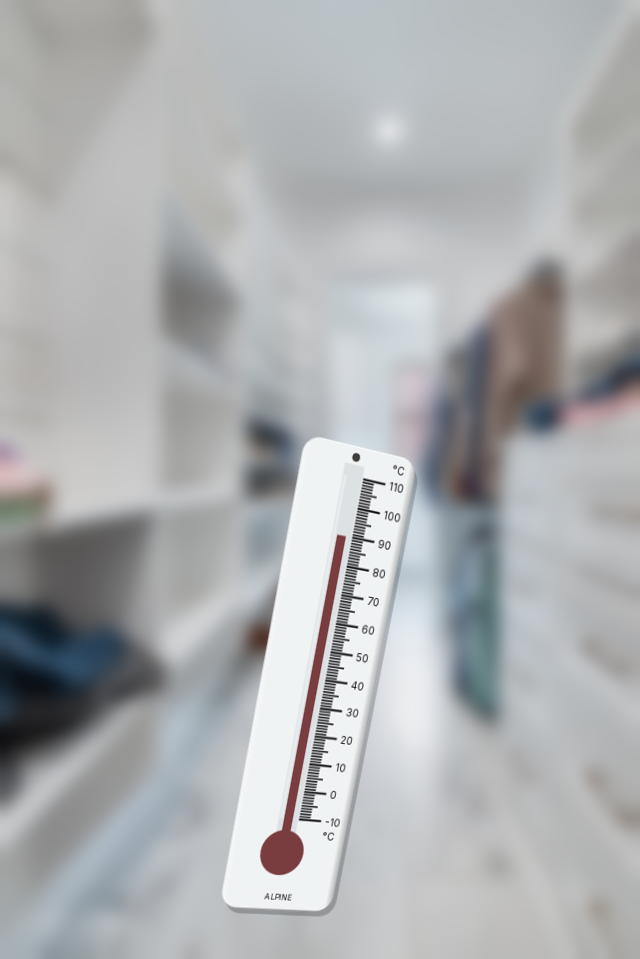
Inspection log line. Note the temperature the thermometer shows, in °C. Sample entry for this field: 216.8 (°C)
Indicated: 90 (°C)
